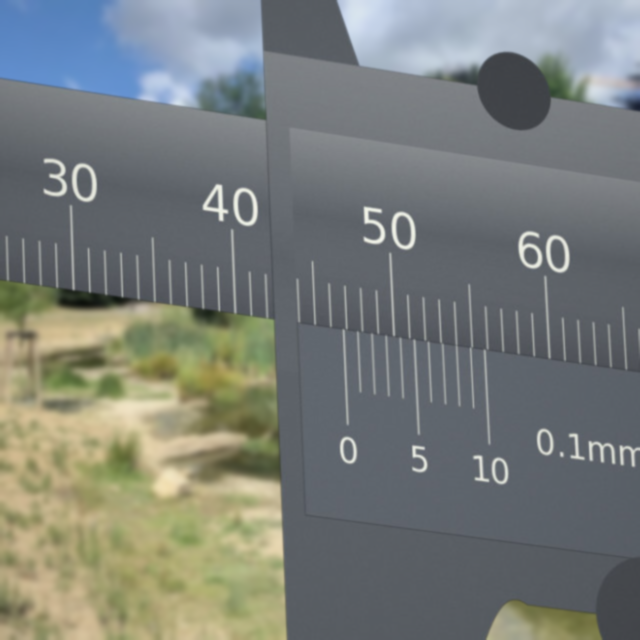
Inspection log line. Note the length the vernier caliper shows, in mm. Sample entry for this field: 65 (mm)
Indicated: 46.8 (mm)
